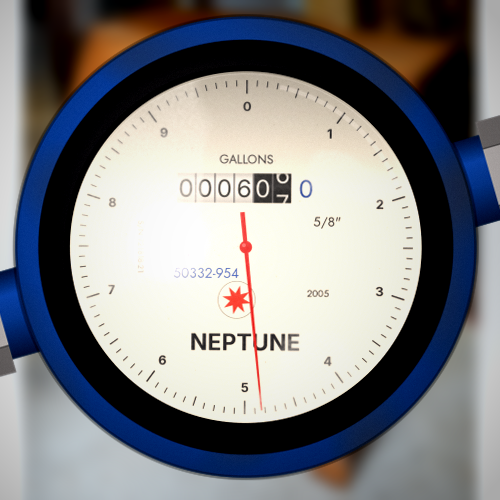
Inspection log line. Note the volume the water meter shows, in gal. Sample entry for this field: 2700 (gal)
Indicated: 6064.8 (gal)
